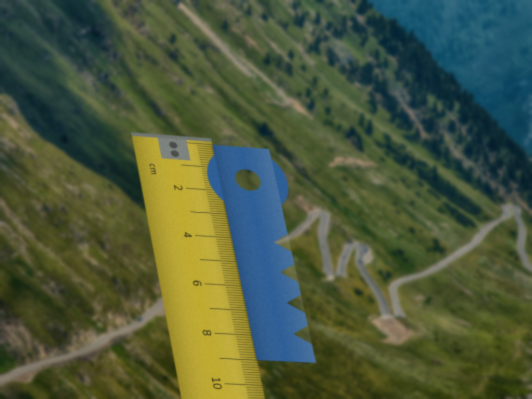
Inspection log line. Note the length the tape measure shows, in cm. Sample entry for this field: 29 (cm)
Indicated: 9 (cm)
